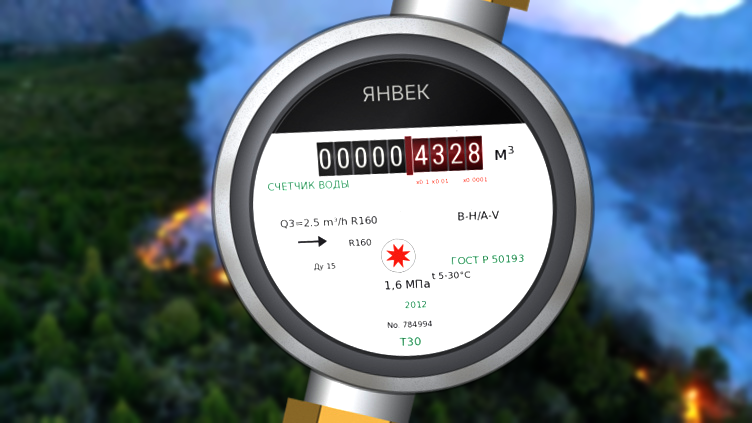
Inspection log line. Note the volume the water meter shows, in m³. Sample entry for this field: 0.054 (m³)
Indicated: 0.4328 (m³)
